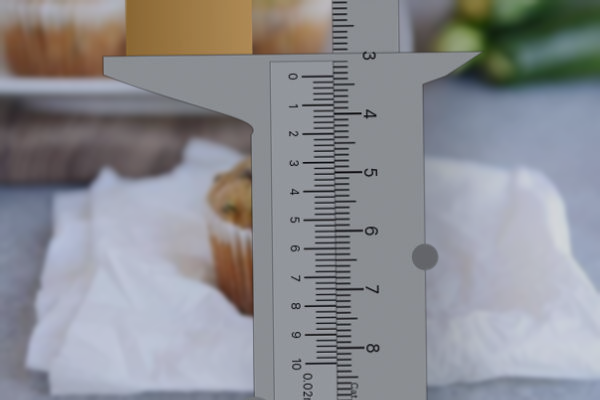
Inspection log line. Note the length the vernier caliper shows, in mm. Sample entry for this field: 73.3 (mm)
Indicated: 33.6 (mm)
